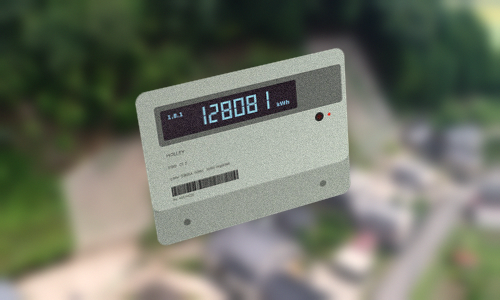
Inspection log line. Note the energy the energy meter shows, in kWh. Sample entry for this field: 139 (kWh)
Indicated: 128081 (kWh)
